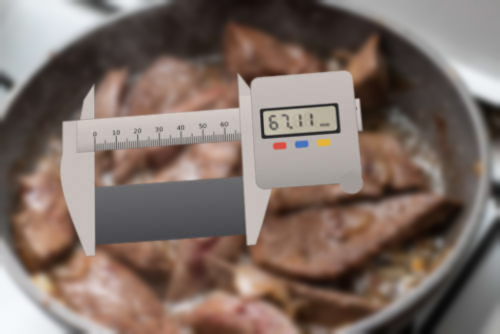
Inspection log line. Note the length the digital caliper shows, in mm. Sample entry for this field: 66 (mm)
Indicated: 67.11 (mm)
